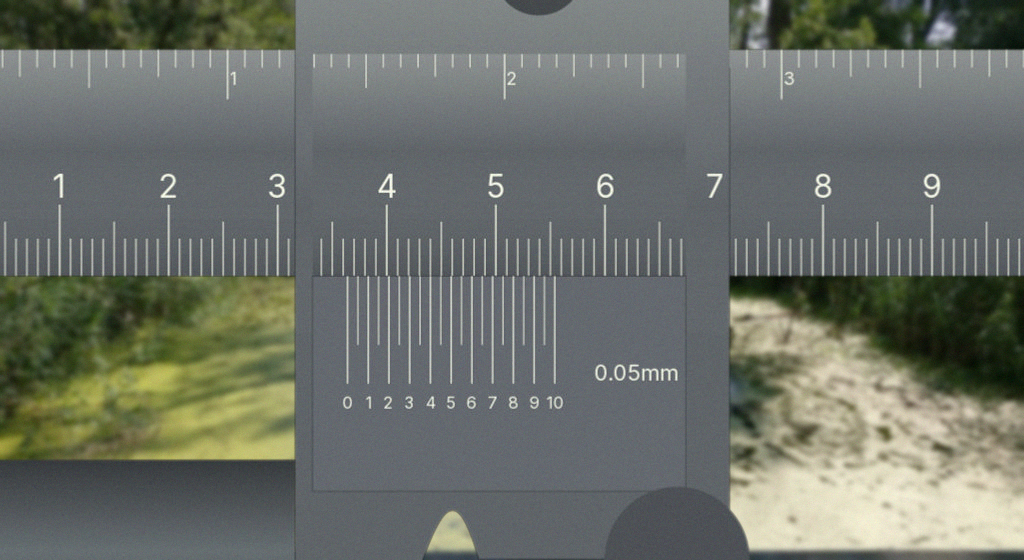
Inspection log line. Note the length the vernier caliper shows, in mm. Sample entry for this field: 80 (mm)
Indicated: 36.4 (mm)
